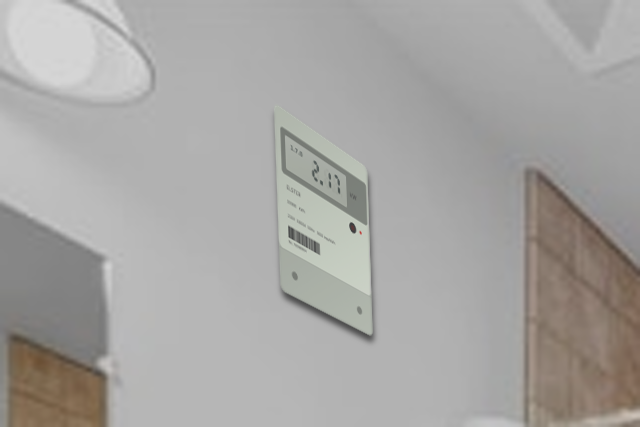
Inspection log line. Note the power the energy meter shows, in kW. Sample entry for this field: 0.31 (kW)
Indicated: 2.17 (kW)
